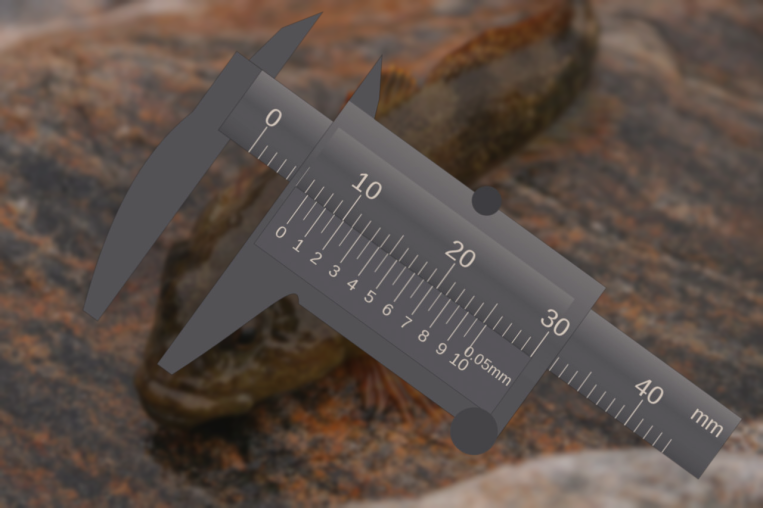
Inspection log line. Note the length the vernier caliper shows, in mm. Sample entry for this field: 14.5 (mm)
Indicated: 6.3 (mm)
